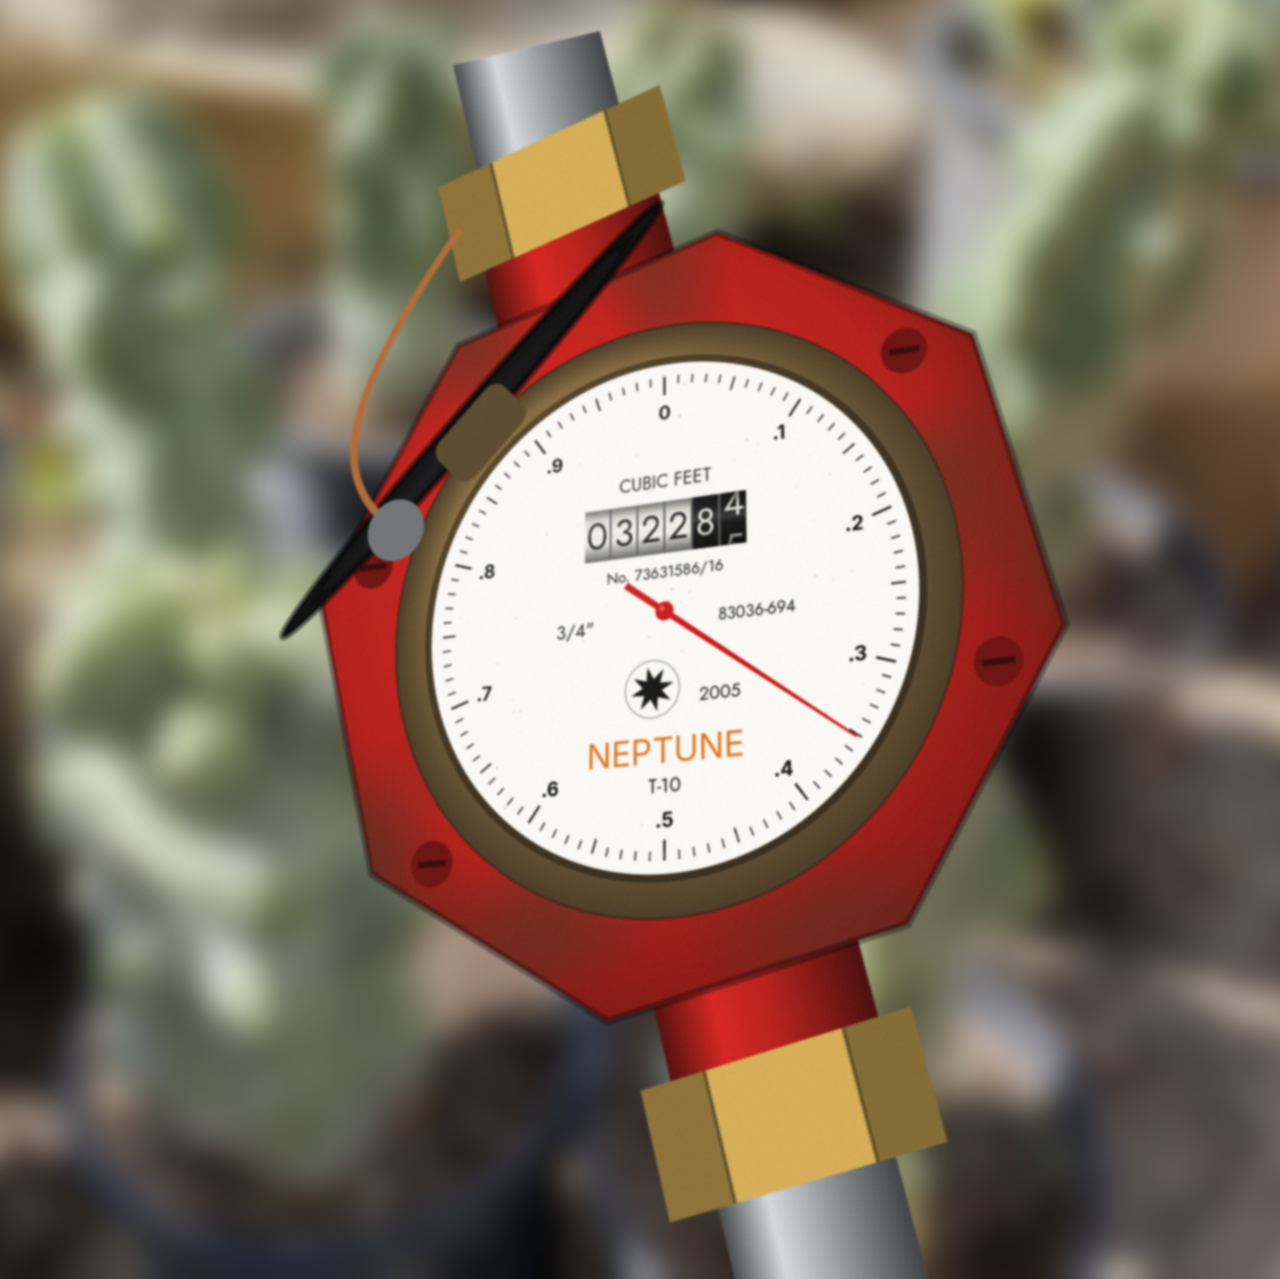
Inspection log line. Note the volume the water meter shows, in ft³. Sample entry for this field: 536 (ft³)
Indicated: 32284.35 (ft³)
